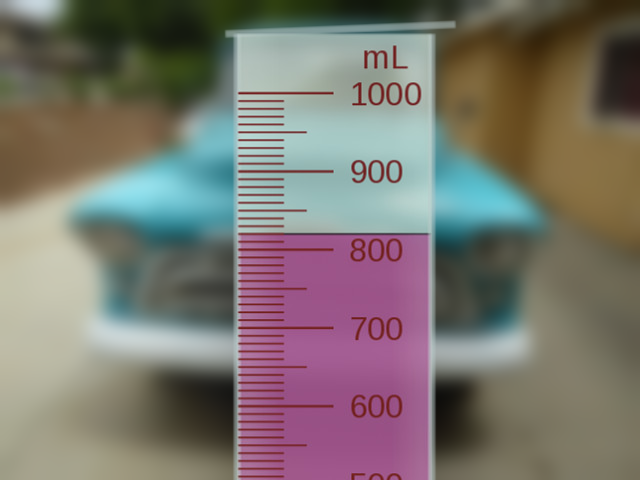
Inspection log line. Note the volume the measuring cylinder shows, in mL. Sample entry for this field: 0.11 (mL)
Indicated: 820 (mL)
